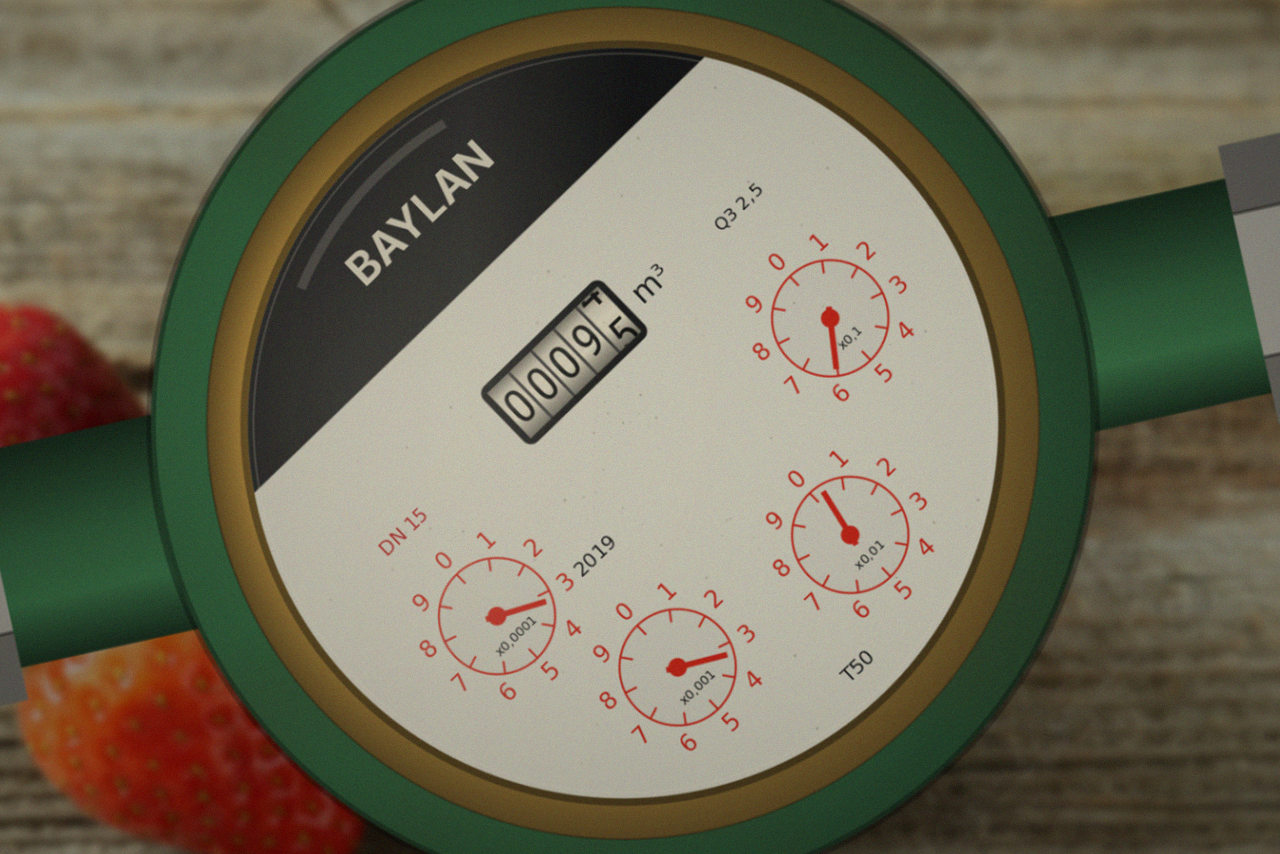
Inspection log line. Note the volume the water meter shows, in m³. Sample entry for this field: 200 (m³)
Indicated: 94.6033 (m³)
